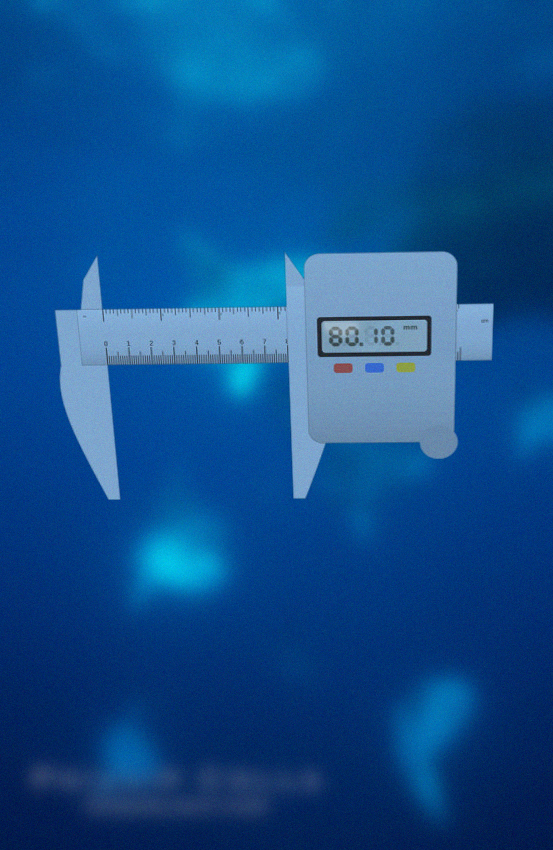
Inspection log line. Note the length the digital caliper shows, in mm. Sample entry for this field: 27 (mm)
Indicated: 80.10 (mm)
